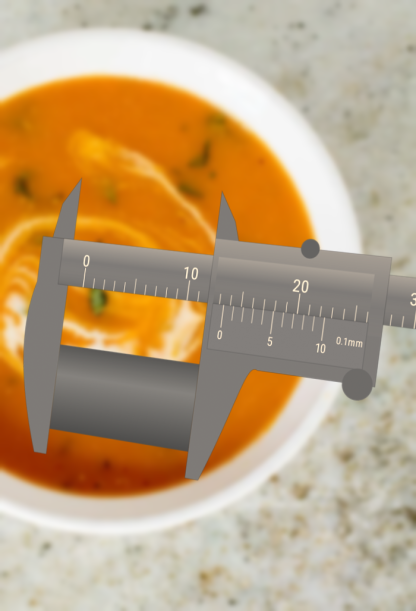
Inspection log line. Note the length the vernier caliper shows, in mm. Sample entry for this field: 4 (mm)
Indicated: 13.4 (mm)
